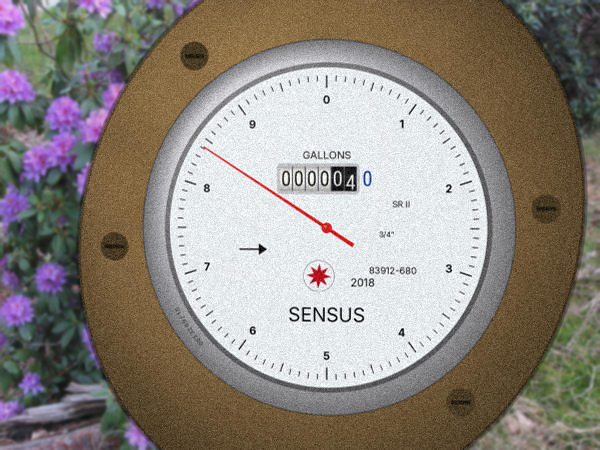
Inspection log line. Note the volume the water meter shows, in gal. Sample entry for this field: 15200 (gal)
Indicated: 38.4 (gal)
